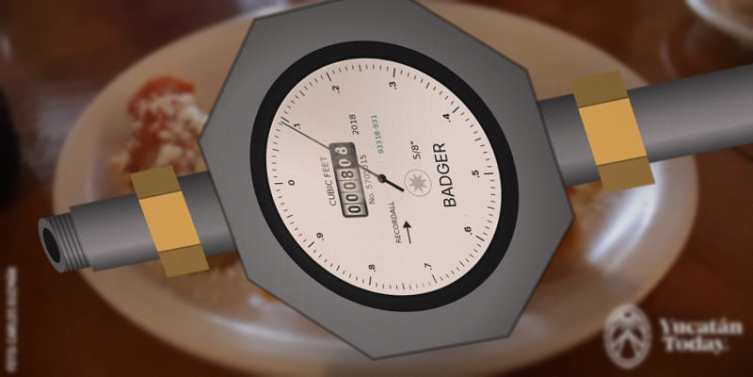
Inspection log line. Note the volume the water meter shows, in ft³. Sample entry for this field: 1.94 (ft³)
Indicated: 808.09 (ft³)
